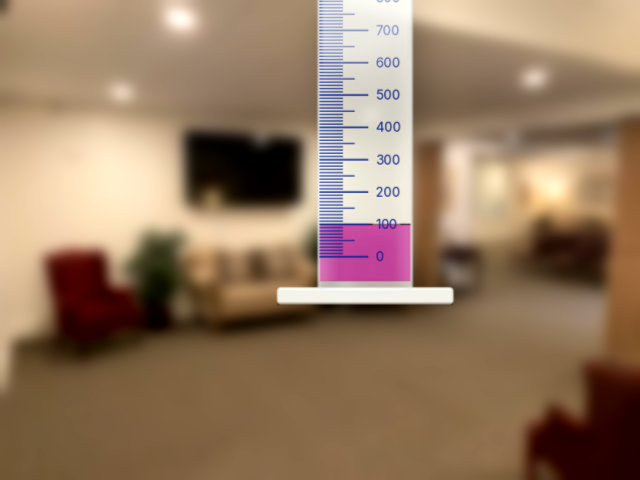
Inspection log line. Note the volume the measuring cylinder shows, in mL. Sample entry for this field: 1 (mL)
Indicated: 100 (mL)
